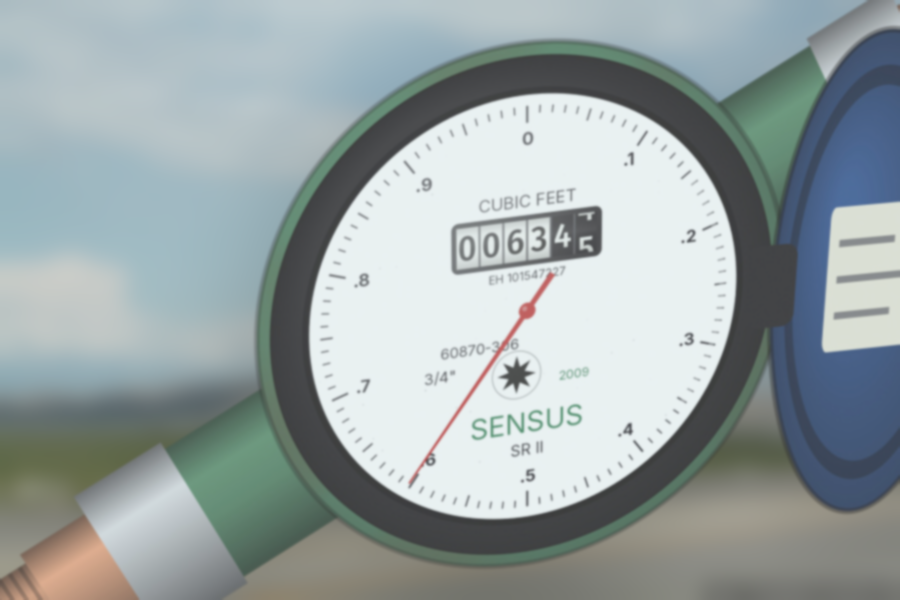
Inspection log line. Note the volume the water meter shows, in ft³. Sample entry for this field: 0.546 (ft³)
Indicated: 6344.60 (ft³)
